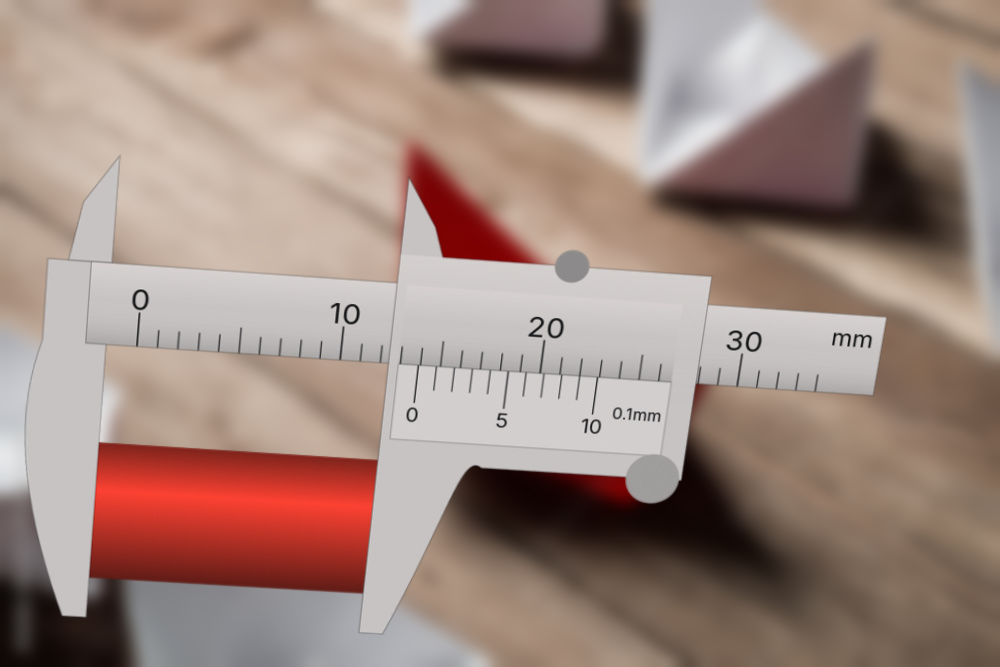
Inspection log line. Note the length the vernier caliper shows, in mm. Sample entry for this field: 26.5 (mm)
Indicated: 13.9 (mm)
